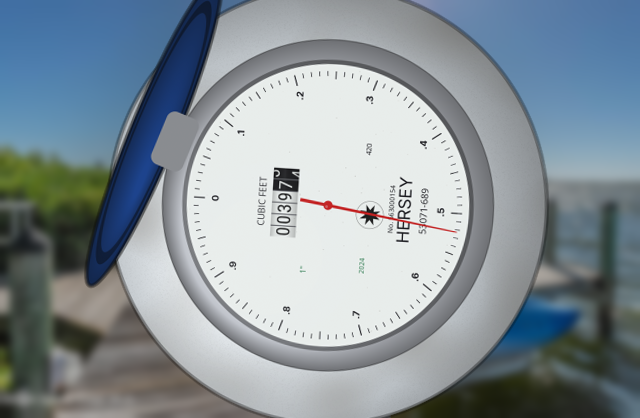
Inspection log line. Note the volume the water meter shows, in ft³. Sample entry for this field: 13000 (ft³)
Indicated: 3973.52 (ft³)
